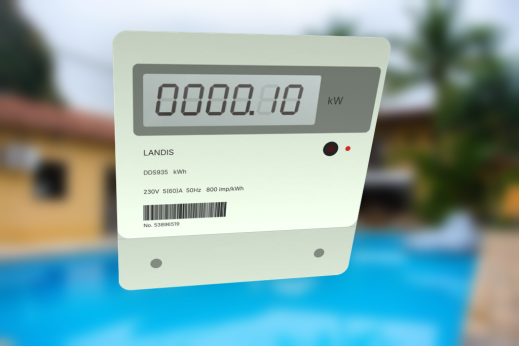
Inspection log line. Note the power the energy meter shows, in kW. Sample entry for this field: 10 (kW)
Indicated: 0.10 (kW)
